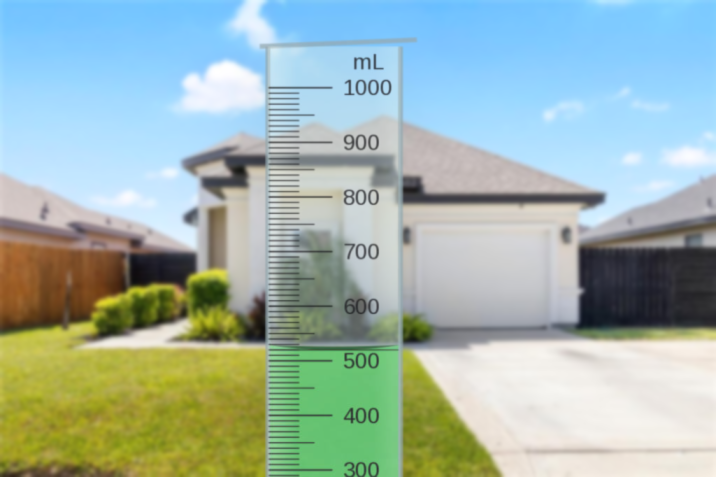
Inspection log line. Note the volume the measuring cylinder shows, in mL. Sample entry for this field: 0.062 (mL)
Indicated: 520 (mL)
